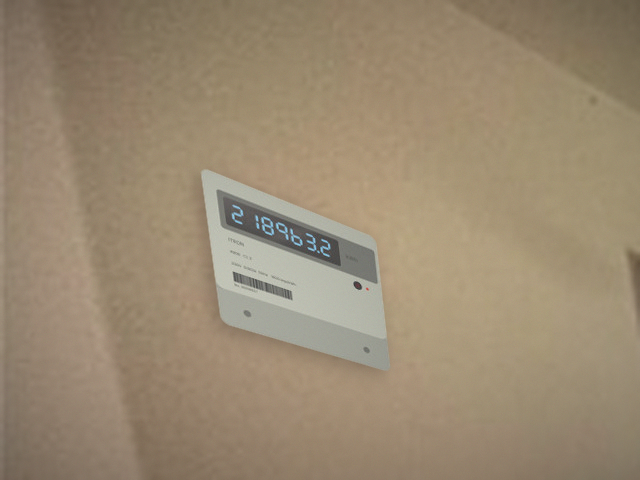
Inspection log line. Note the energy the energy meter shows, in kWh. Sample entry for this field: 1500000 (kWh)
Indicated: 218963.2 (kWh)
